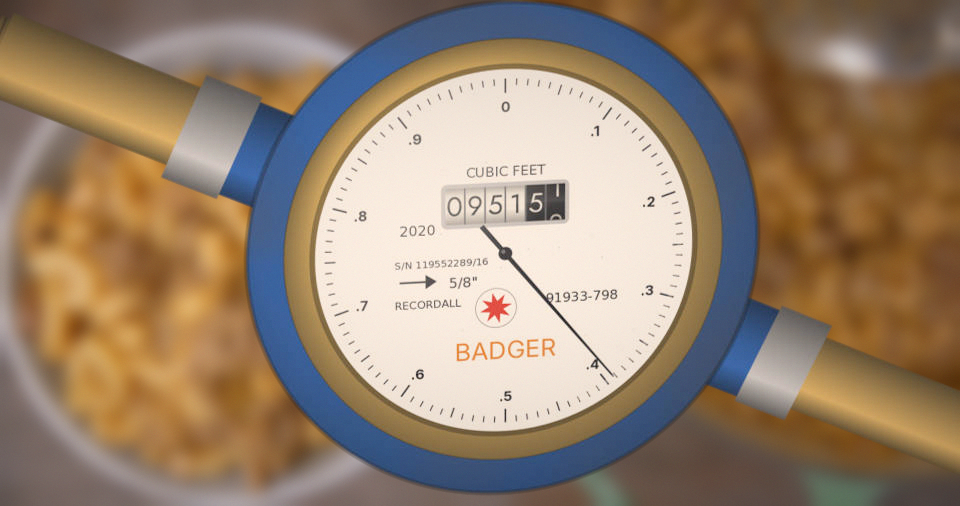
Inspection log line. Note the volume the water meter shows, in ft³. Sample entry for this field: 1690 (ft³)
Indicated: 95151.39 (ft³)
